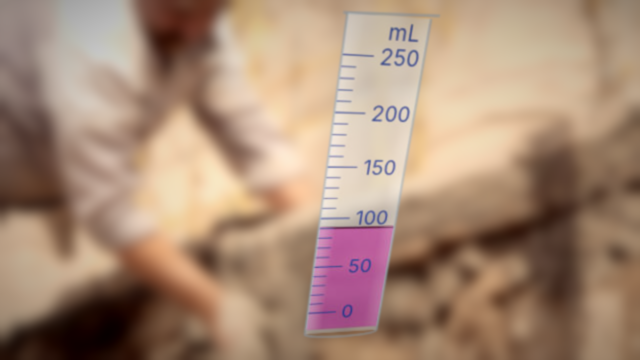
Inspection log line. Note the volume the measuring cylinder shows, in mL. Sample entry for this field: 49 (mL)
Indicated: 90 (mL)
